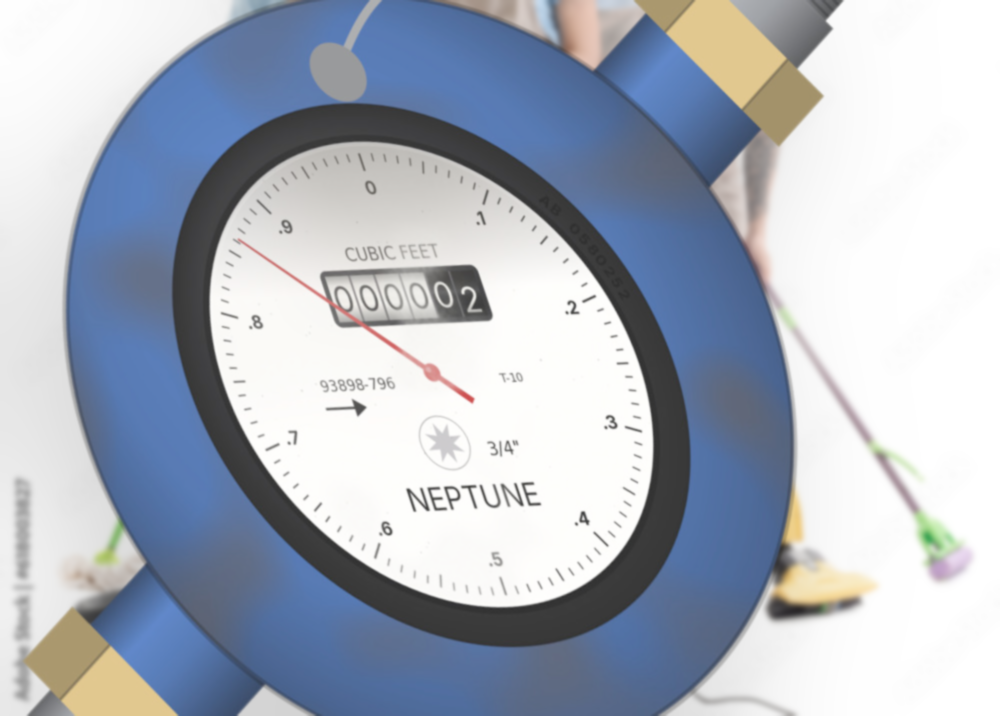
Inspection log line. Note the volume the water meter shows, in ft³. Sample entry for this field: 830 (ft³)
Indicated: 1.86 (ft³)
